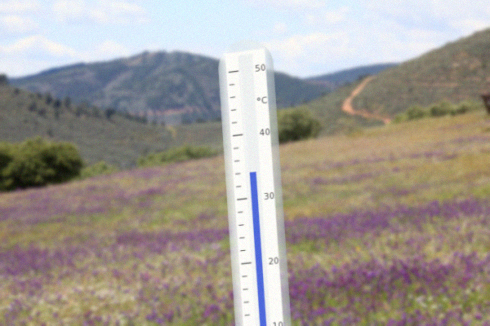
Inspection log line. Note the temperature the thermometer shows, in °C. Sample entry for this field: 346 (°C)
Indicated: 34 (°C)
